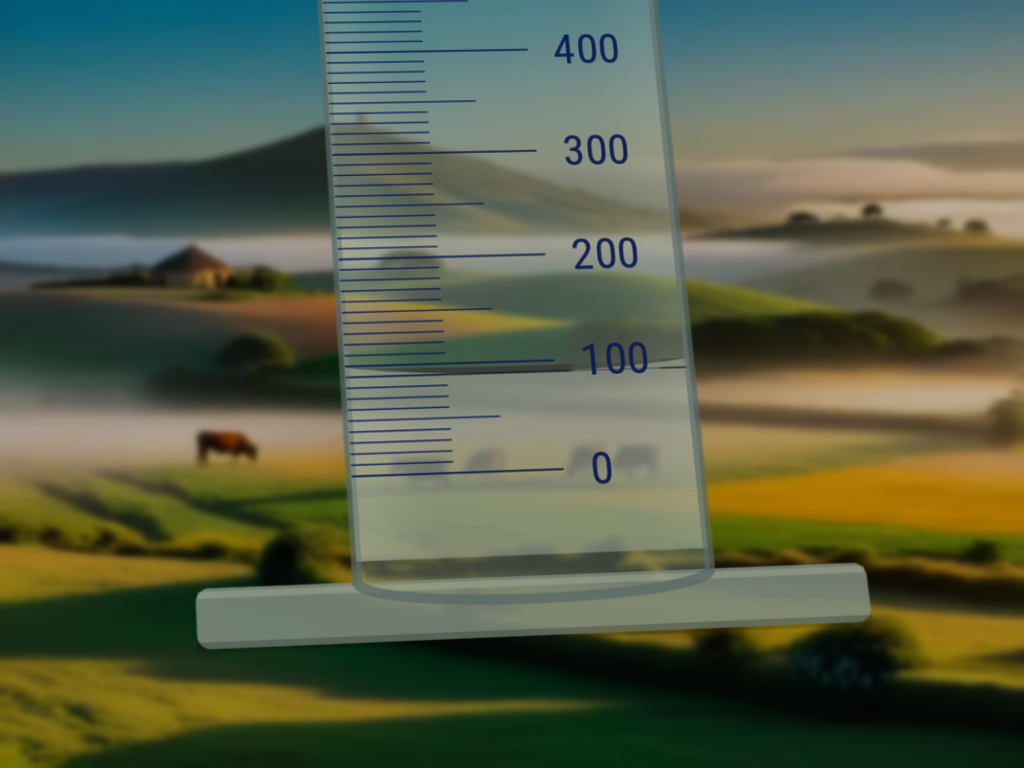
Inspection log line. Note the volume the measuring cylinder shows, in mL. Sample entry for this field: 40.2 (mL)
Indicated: 90 (mL)
